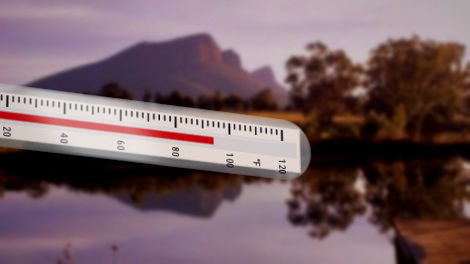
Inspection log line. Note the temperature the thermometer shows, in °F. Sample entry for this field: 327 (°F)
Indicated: 94 (°F)
